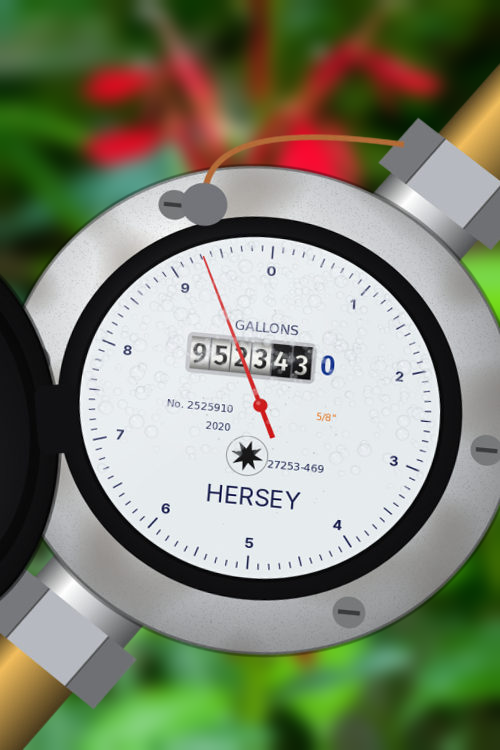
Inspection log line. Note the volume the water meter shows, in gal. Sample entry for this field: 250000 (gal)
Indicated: 9523429.3 (gal)
